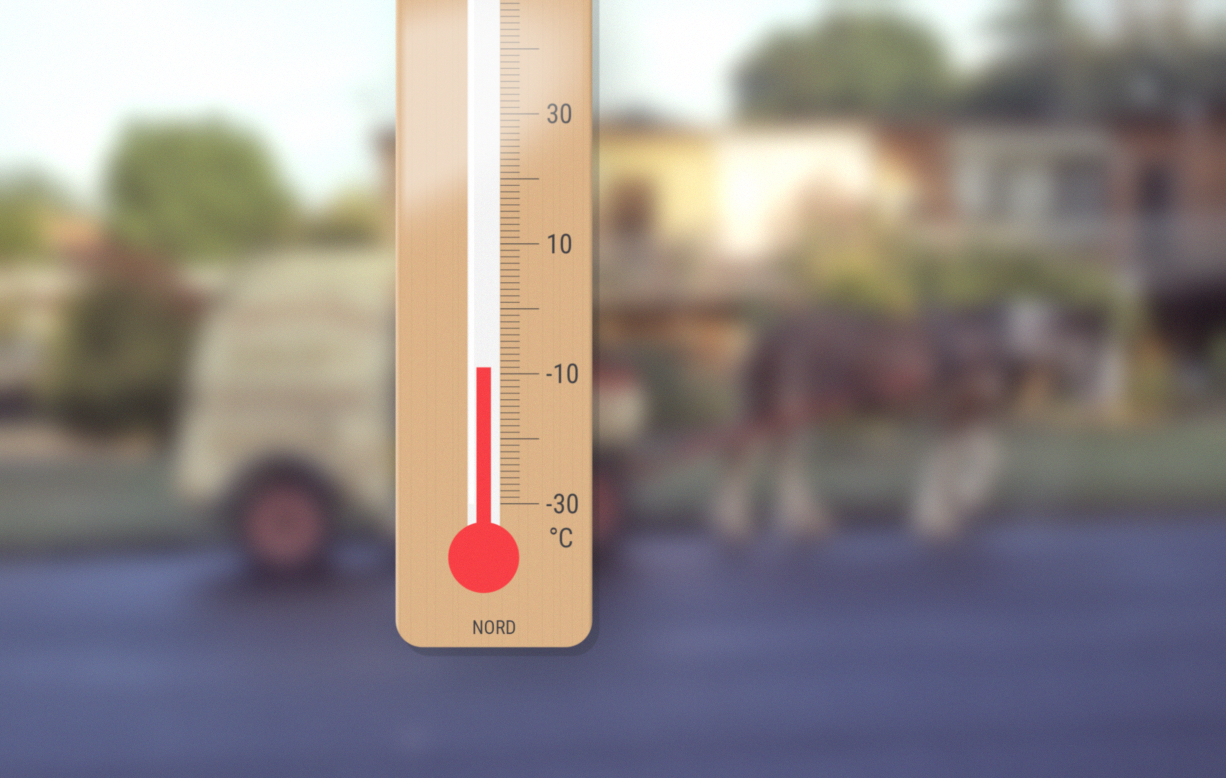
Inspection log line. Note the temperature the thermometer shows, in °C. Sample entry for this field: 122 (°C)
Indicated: -9 (°C)
